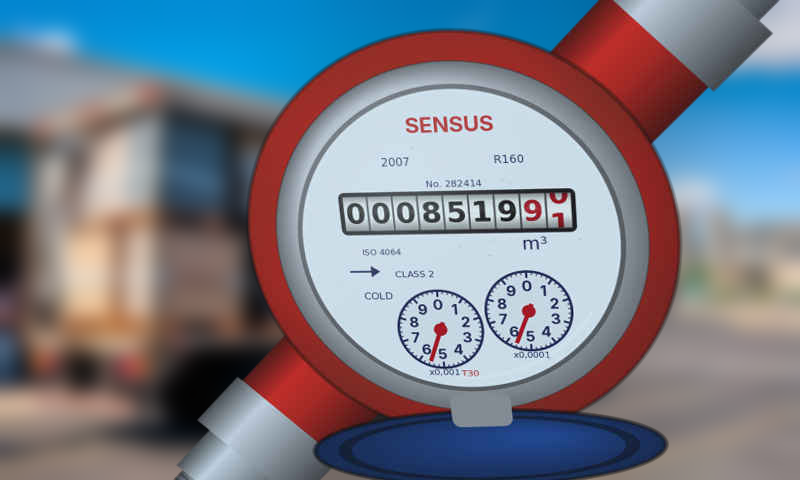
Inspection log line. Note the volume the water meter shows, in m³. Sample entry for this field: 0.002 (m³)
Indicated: 8519.9055 (m³)
